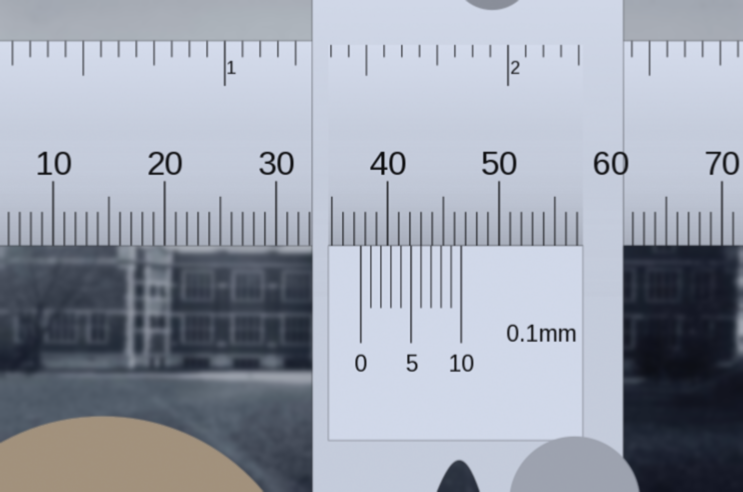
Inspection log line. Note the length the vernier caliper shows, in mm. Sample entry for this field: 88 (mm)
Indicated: 37.6 (mm)
